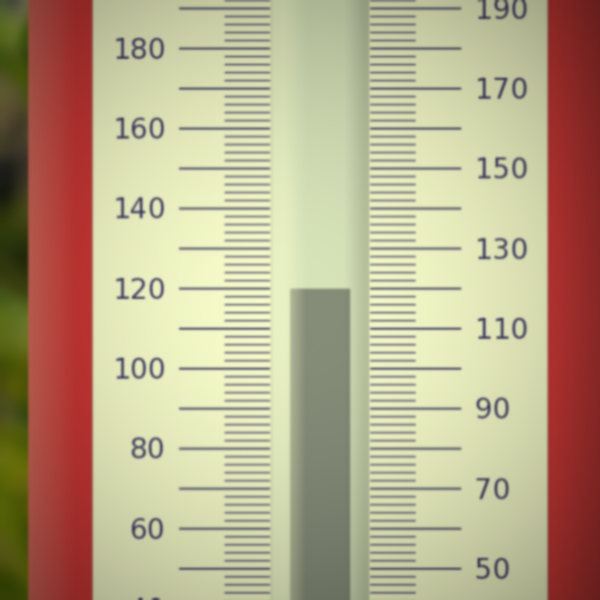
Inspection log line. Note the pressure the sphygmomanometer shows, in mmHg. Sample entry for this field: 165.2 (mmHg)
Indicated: 120 (mmHg)
